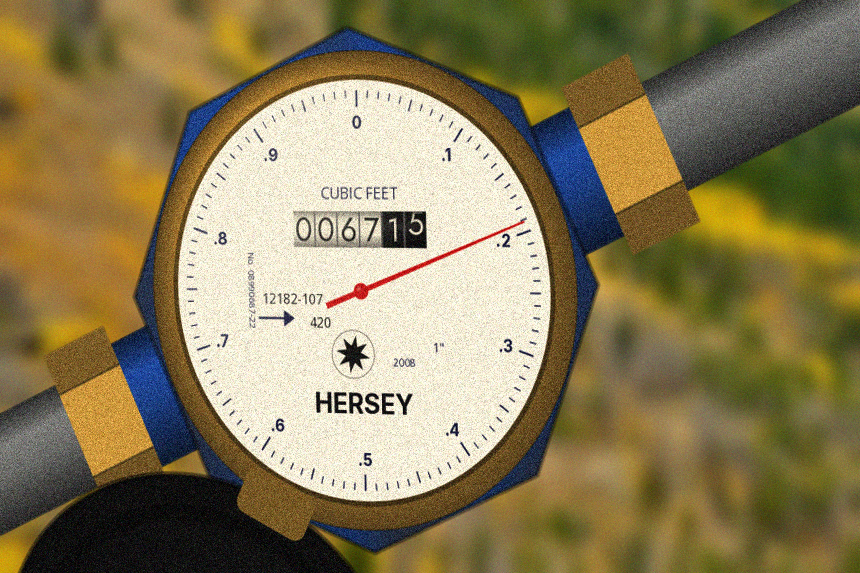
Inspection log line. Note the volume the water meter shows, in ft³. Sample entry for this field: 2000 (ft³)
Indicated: 6715.19 (ft³)
